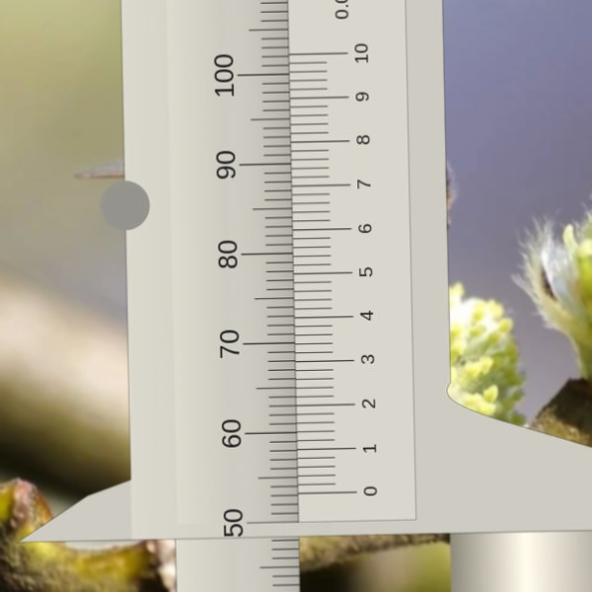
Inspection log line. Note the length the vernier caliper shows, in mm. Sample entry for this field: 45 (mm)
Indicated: 53.2 (mm)
